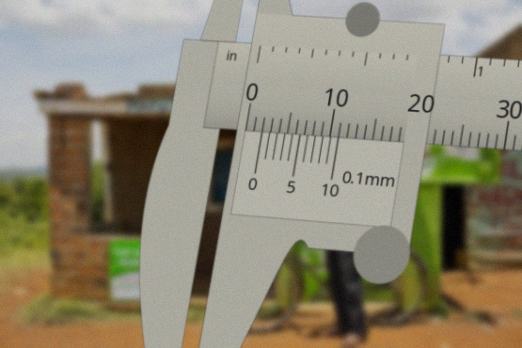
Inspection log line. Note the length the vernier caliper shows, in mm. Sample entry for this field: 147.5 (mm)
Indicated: 2.0 (mm)
